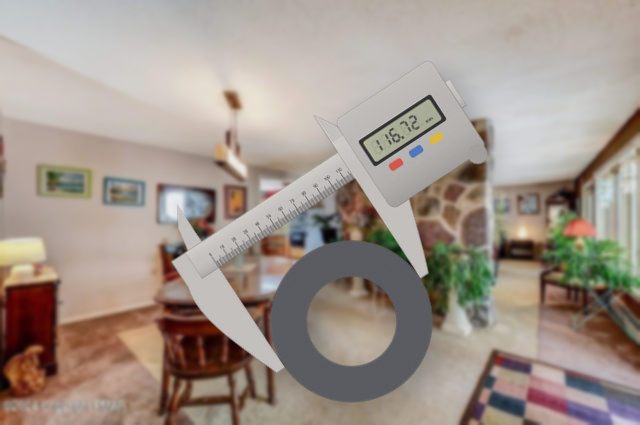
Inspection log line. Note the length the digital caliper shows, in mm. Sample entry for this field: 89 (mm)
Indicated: 116.72 (mm)
